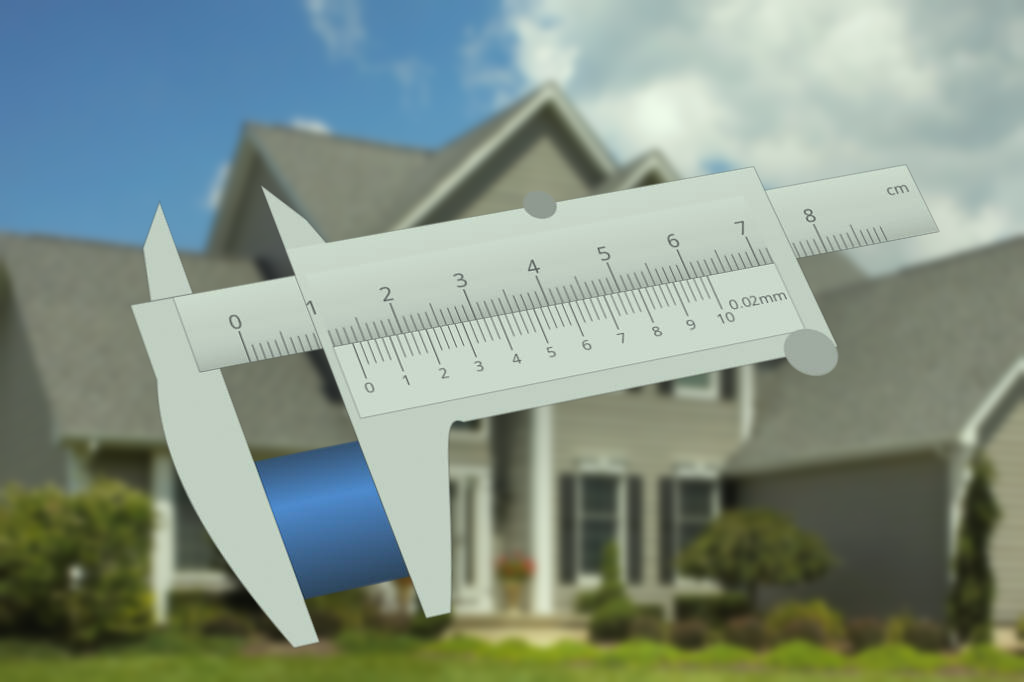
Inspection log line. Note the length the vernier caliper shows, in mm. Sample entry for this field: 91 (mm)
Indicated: 13.4 (mm)
